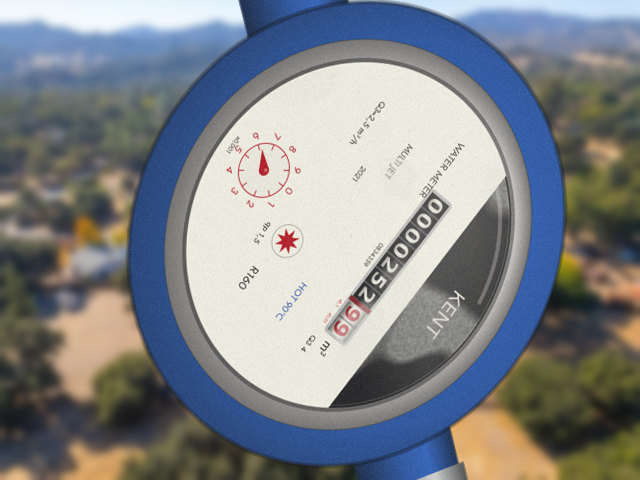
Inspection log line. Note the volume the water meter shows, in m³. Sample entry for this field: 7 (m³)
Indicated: 252.996 (m³)
